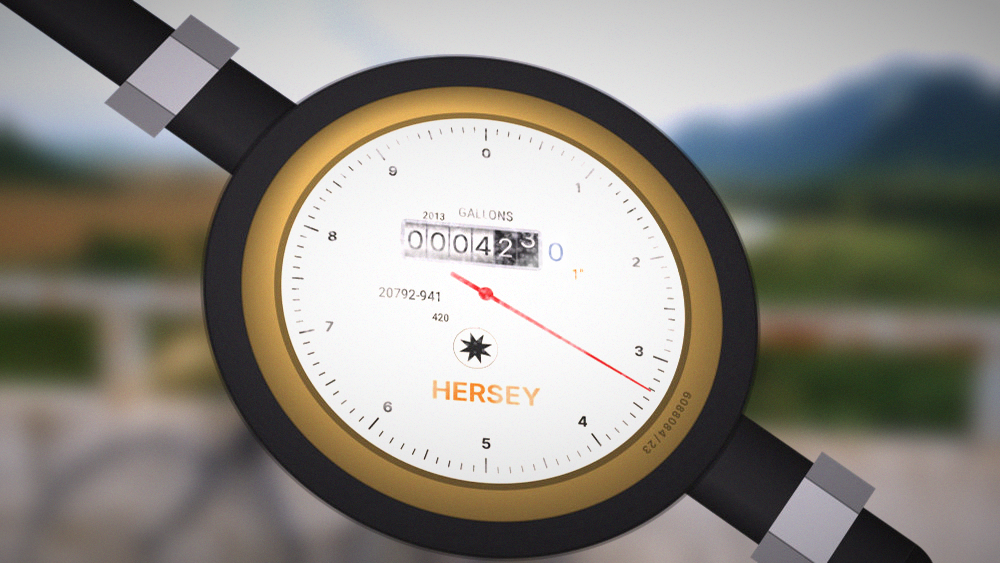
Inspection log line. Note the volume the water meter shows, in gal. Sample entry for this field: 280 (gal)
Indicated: 4233.3 (gal)
